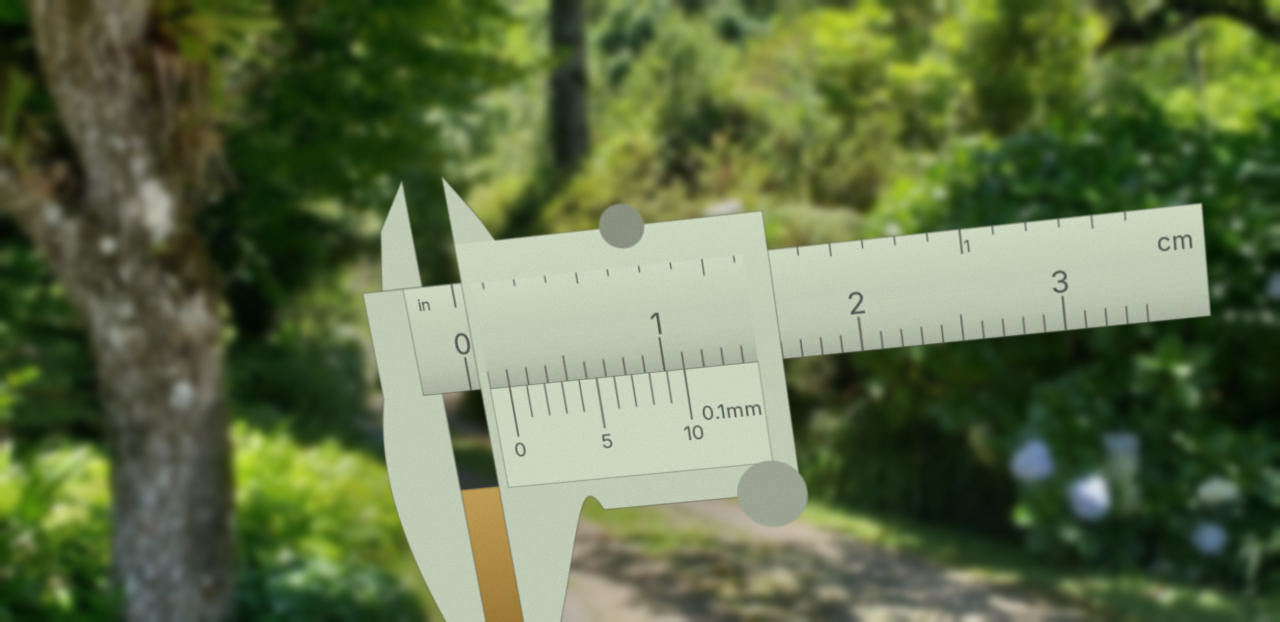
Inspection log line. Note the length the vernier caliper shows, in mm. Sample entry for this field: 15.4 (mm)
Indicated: 2.0 (mm)
